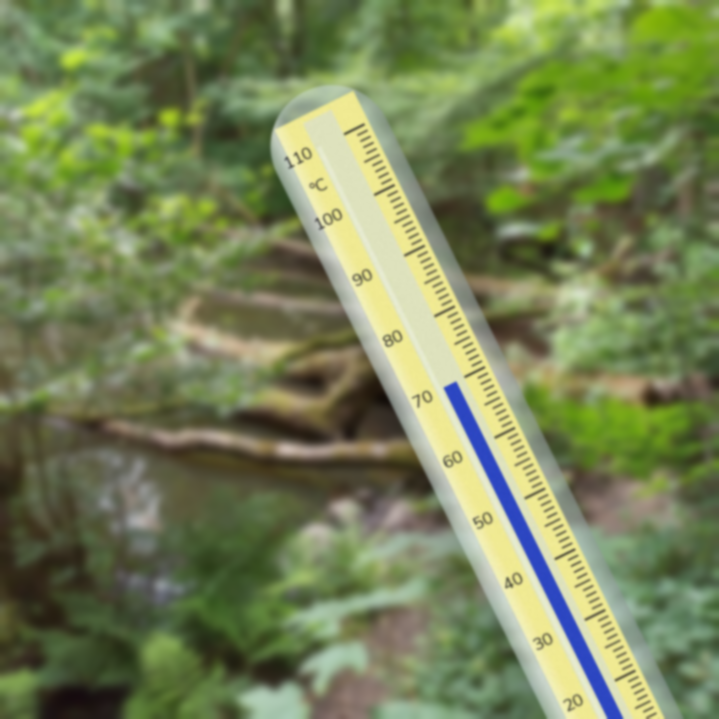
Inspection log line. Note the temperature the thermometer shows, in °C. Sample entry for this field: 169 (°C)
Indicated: 70 (°C)
